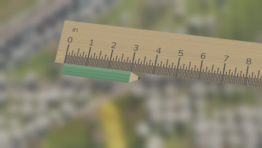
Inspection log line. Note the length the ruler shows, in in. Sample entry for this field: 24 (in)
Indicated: 3.5 (in)
